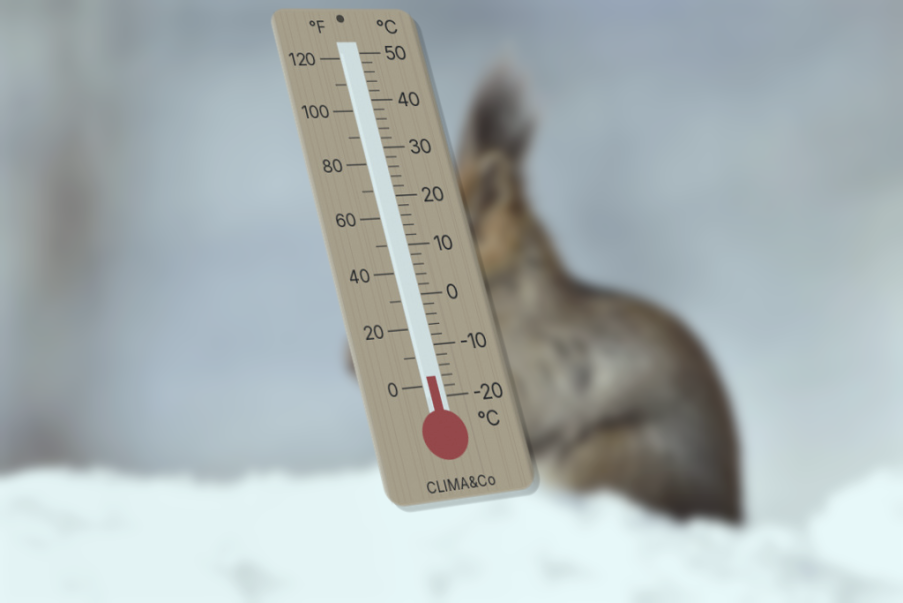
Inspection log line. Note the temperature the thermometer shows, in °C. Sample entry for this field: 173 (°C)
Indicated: -16 (°C)
